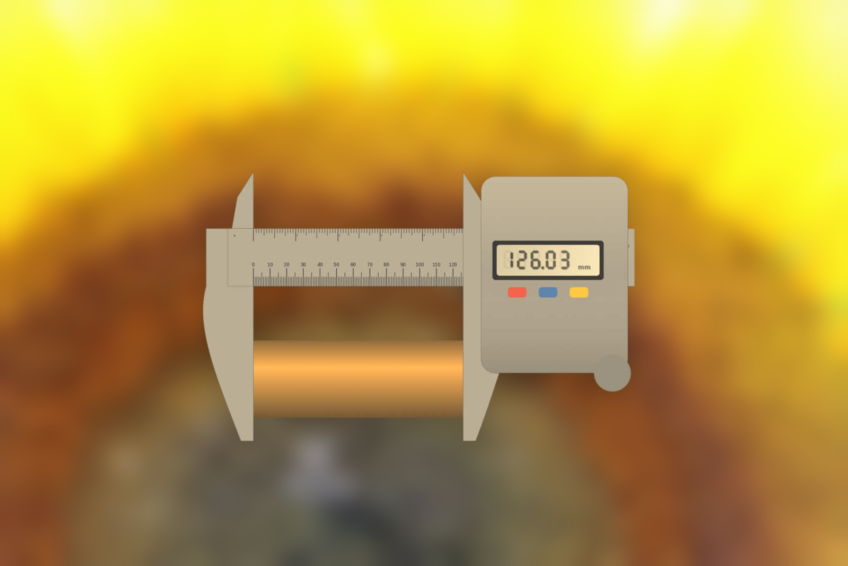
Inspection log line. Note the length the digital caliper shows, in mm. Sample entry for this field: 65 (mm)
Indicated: 126.03 (mm)
